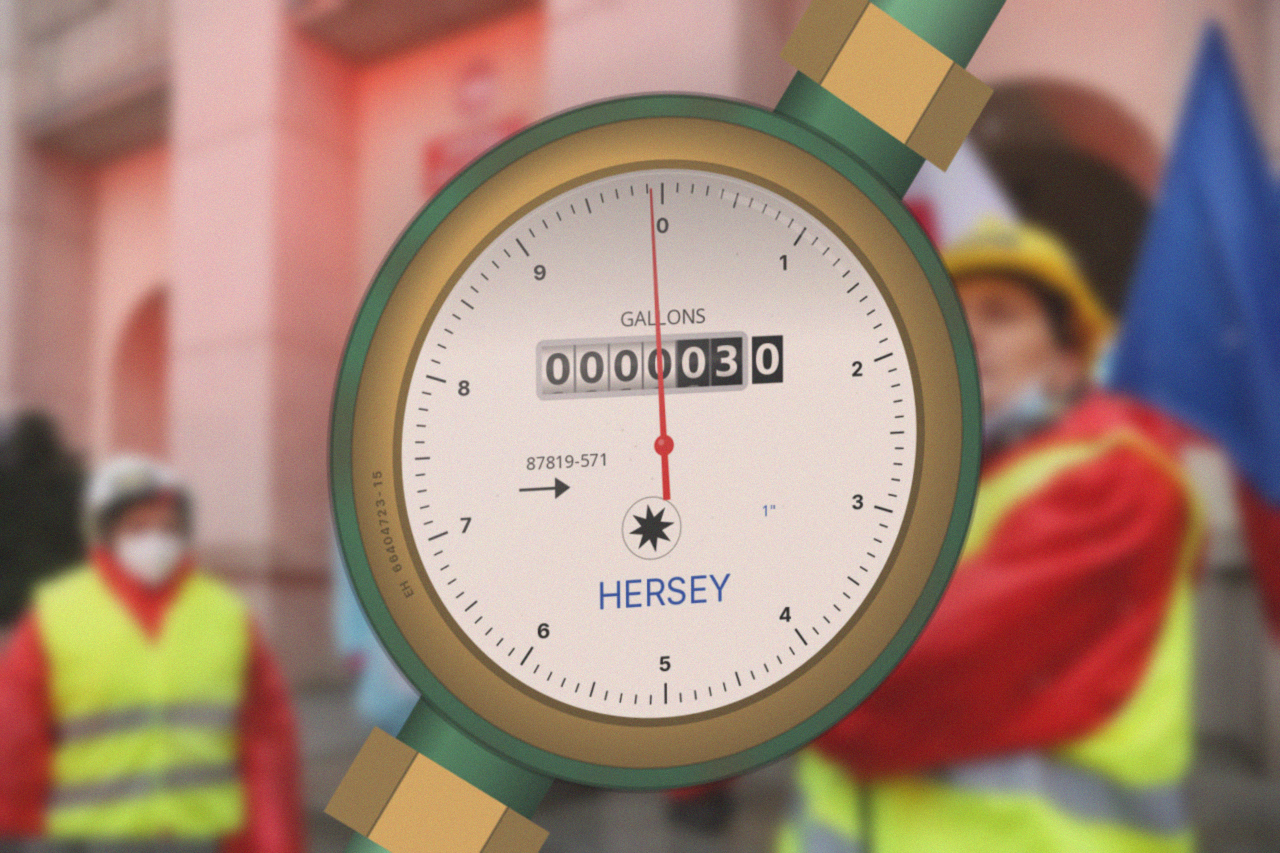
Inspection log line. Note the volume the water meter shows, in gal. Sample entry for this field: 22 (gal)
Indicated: 29.9 (gal)
